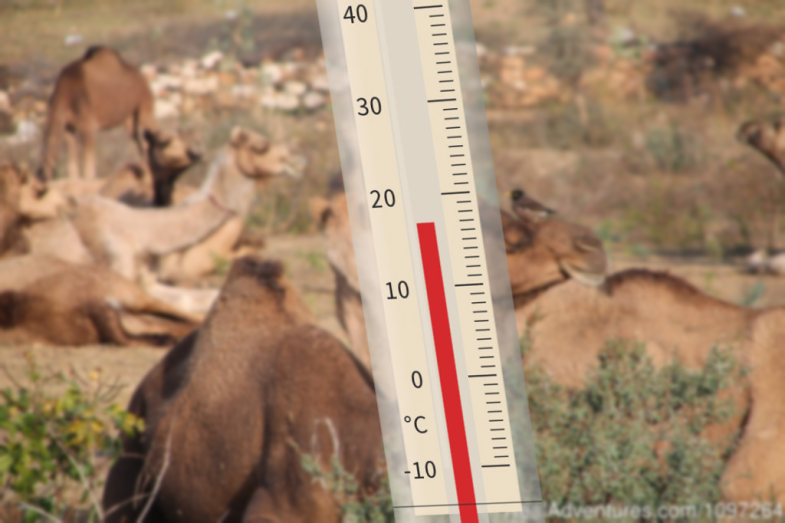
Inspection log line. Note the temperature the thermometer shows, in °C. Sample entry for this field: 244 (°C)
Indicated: 17 (°C)
